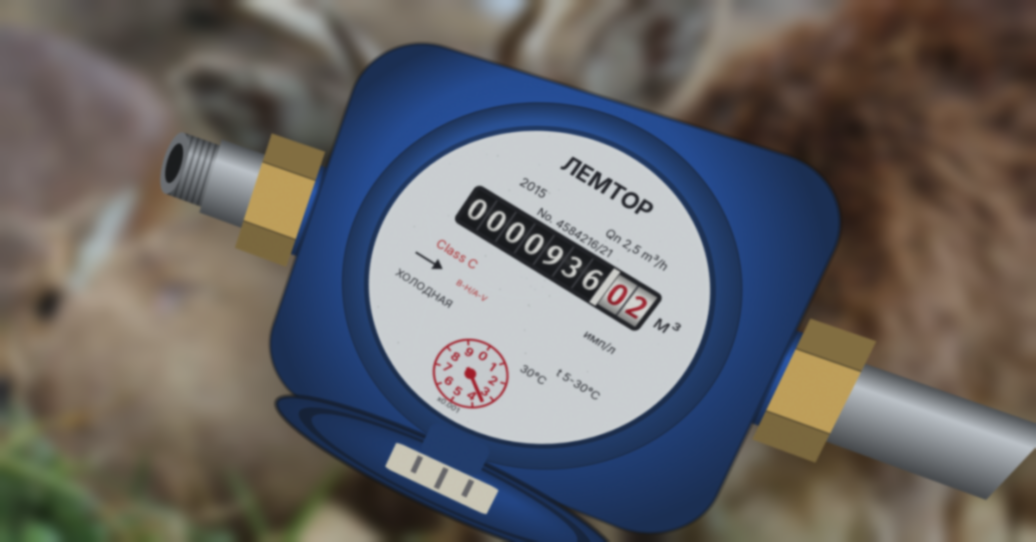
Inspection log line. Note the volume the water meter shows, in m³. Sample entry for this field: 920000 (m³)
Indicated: 936.023 (m³)
